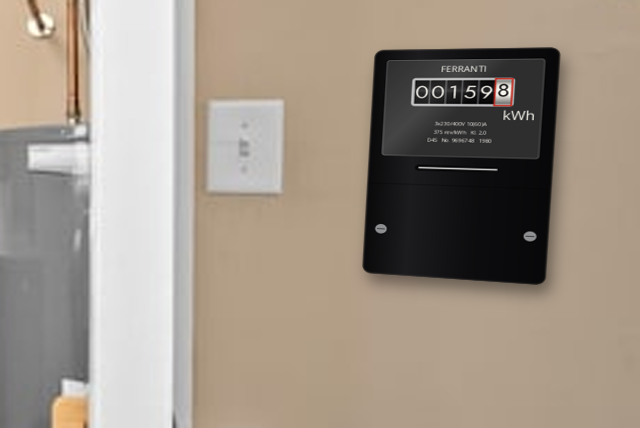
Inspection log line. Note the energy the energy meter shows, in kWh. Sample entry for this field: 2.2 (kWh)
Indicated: 159.8 (kWh)
